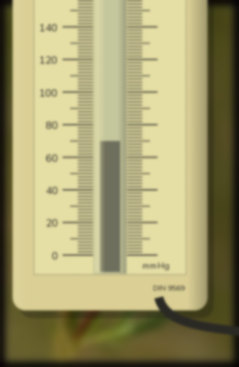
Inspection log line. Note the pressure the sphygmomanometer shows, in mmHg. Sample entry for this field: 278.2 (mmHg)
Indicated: 70 (mmHg)
